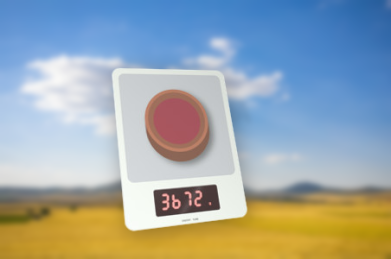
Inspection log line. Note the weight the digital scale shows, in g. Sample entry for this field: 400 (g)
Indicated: 3672 (g)
